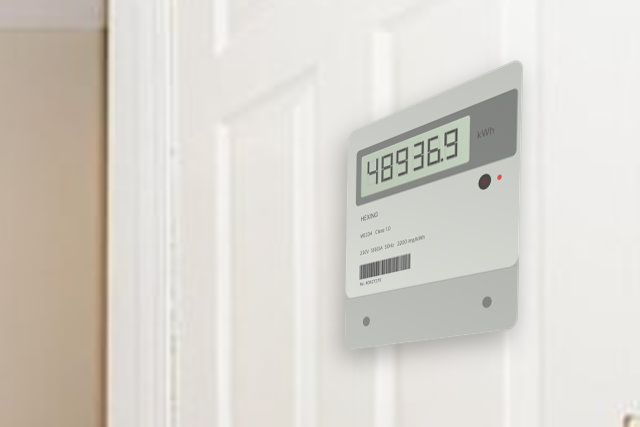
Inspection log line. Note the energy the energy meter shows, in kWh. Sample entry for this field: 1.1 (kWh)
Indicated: 48936.9 (kWh)
